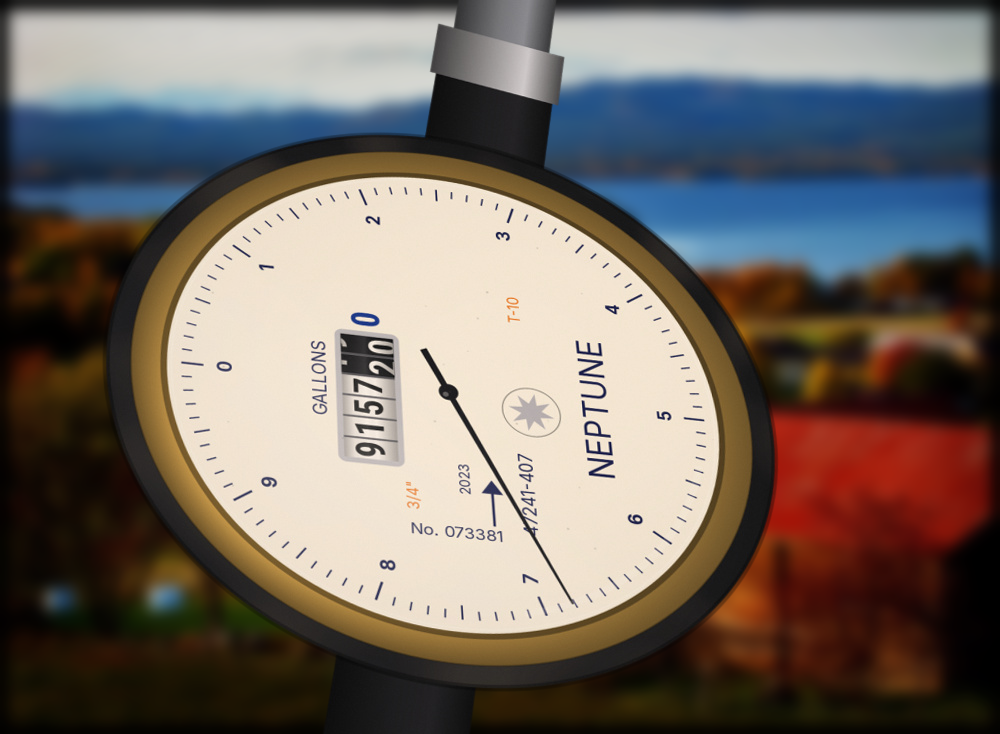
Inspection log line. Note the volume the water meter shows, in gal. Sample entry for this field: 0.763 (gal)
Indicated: 9157196.8 (gal)
